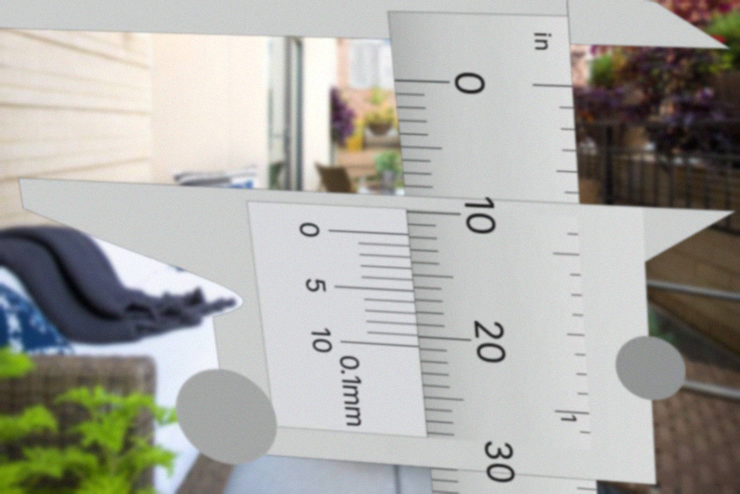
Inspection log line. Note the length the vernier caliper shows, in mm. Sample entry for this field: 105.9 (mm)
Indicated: 11.8 (mm)
